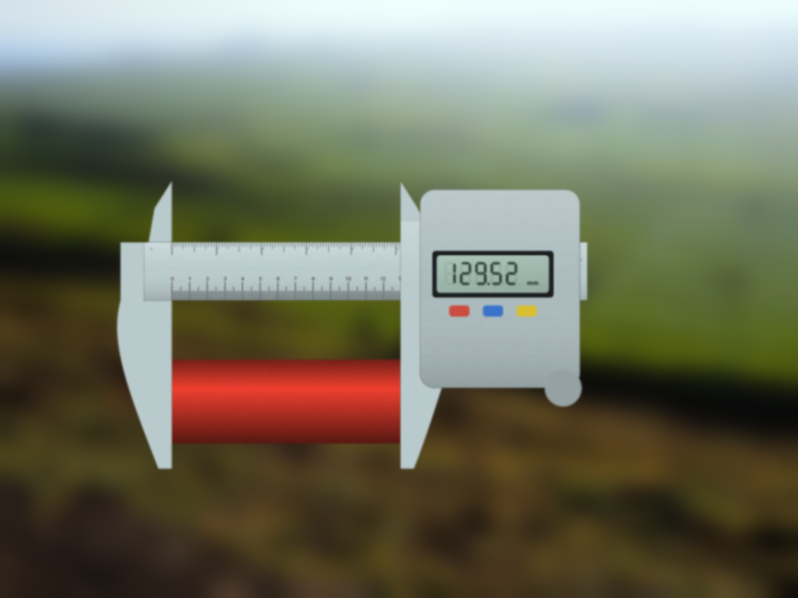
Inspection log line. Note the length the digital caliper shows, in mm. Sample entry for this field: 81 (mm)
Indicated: 129.52 (mm)
